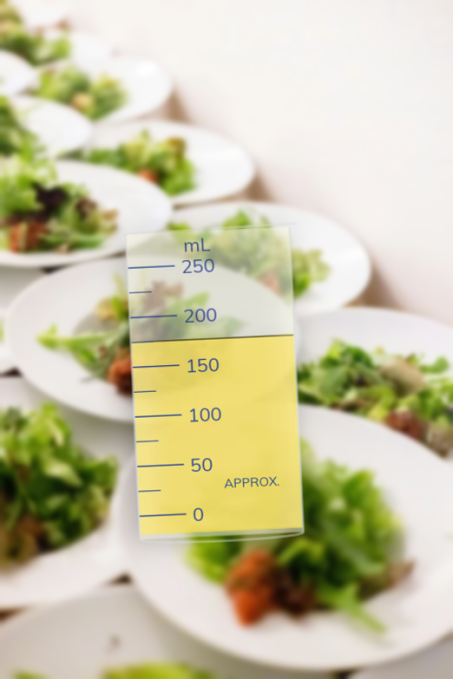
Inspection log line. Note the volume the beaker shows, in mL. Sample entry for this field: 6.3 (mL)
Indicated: 175 (mL)
